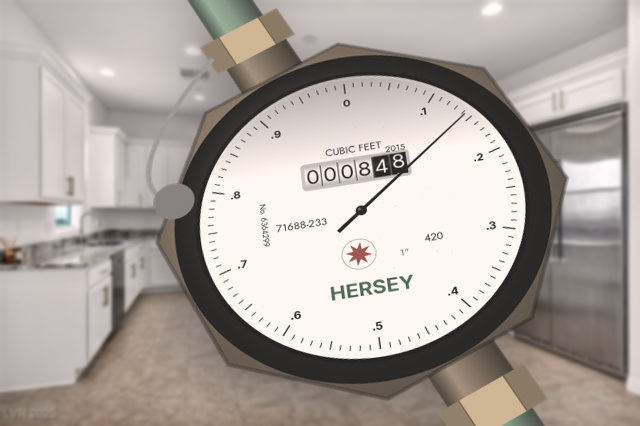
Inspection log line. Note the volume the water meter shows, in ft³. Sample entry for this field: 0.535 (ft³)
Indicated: 848.14 (ft³)
